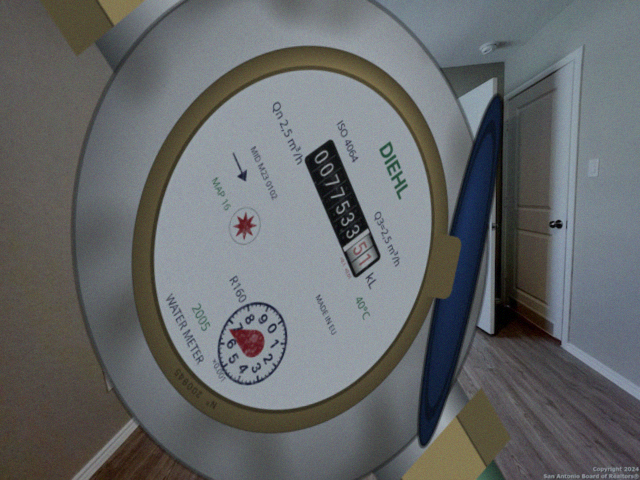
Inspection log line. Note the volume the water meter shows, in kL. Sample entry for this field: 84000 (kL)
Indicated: 77533.516 (kL)
